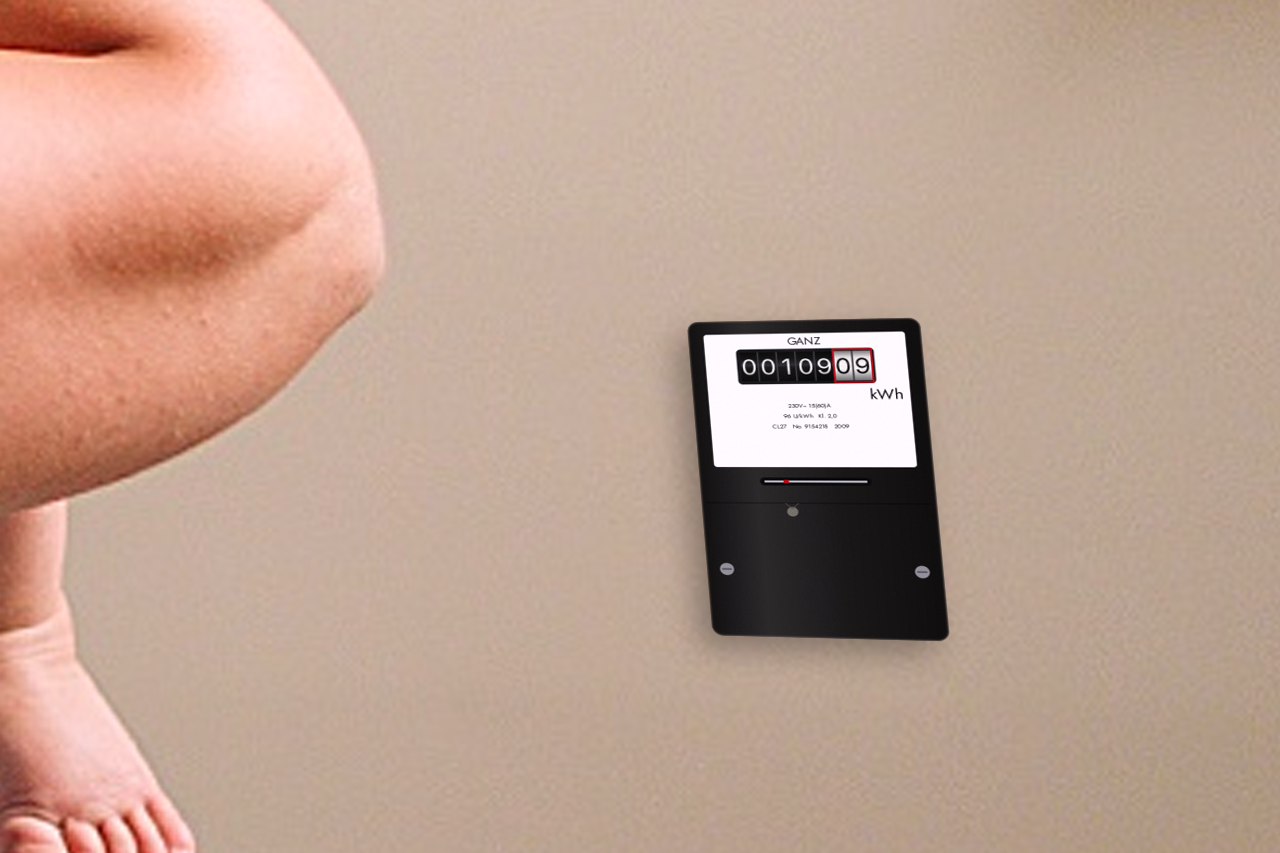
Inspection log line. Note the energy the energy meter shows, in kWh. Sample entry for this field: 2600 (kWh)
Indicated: 109.09 (kWh)
